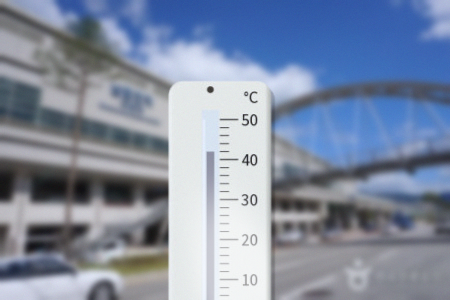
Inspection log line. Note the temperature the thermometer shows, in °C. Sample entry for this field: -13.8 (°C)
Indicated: 42 (°C)
